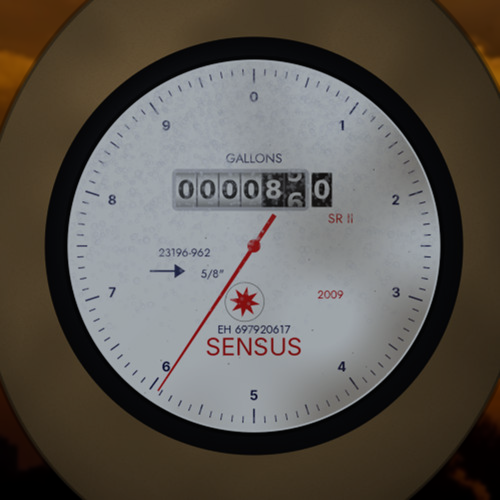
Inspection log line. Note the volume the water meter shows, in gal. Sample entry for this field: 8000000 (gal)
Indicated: 855.9 (gal)
